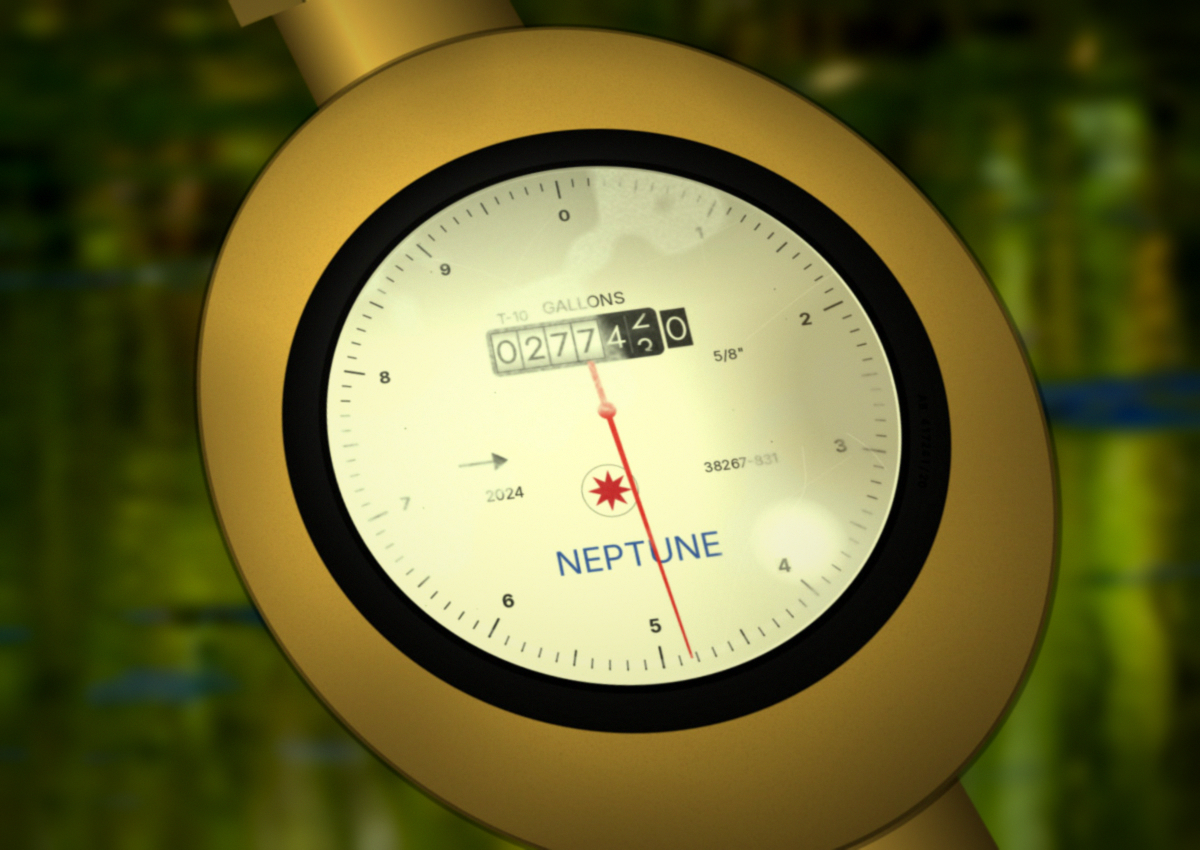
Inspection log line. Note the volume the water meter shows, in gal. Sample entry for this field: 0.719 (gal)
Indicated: 277424.8 (gal)
